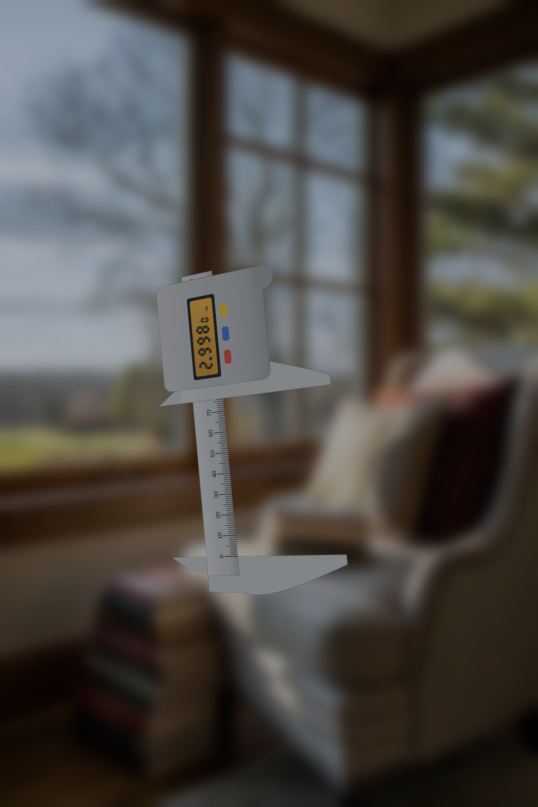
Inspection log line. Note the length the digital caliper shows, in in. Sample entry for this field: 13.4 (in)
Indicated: 2.9980 (in)
